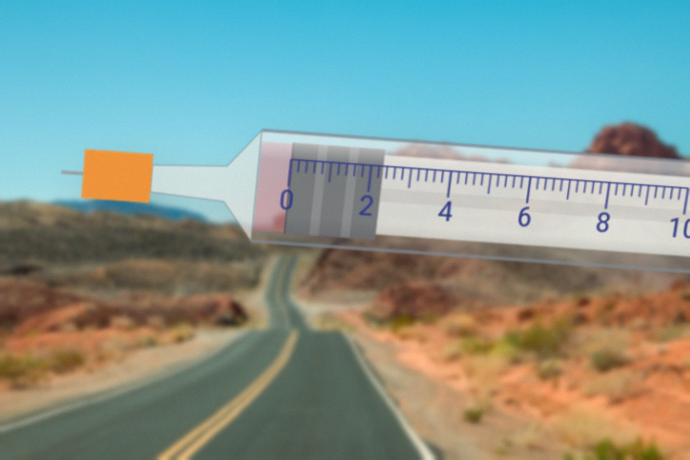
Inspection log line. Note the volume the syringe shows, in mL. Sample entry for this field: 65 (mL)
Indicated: 0 (mL)
